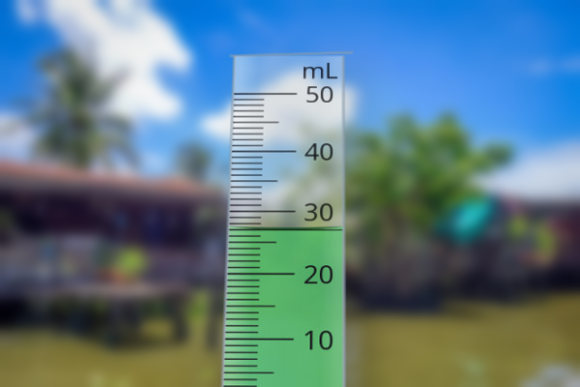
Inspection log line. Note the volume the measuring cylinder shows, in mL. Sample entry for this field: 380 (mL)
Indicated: 27 (mL)
